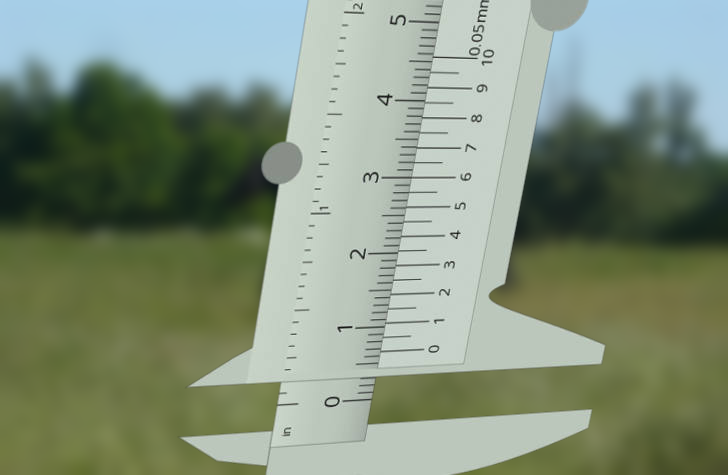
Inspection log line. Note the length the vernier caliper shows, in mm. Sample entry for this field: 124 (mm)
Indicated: 6.6 (mm)
